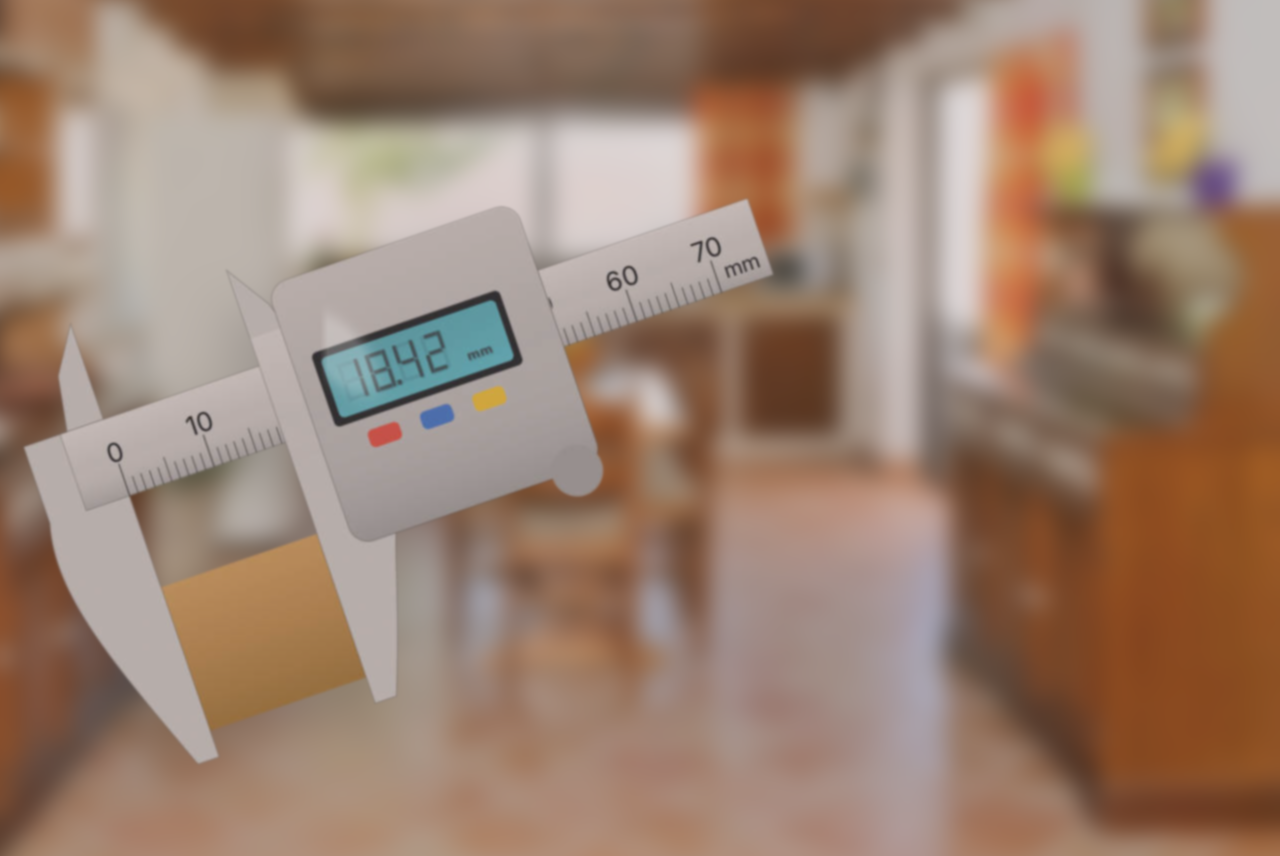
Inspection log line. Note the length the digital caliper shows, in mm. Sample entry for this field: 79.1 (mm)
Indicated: 18.42 (mm)
